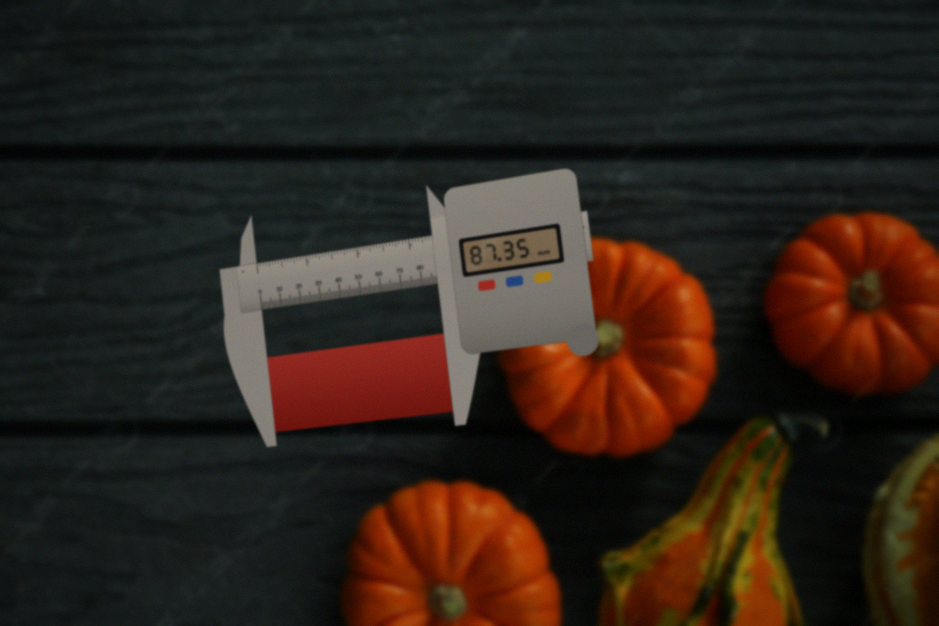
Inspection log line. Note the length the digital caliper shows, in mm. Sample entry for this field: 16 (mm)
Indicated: 87.35 (mm)
